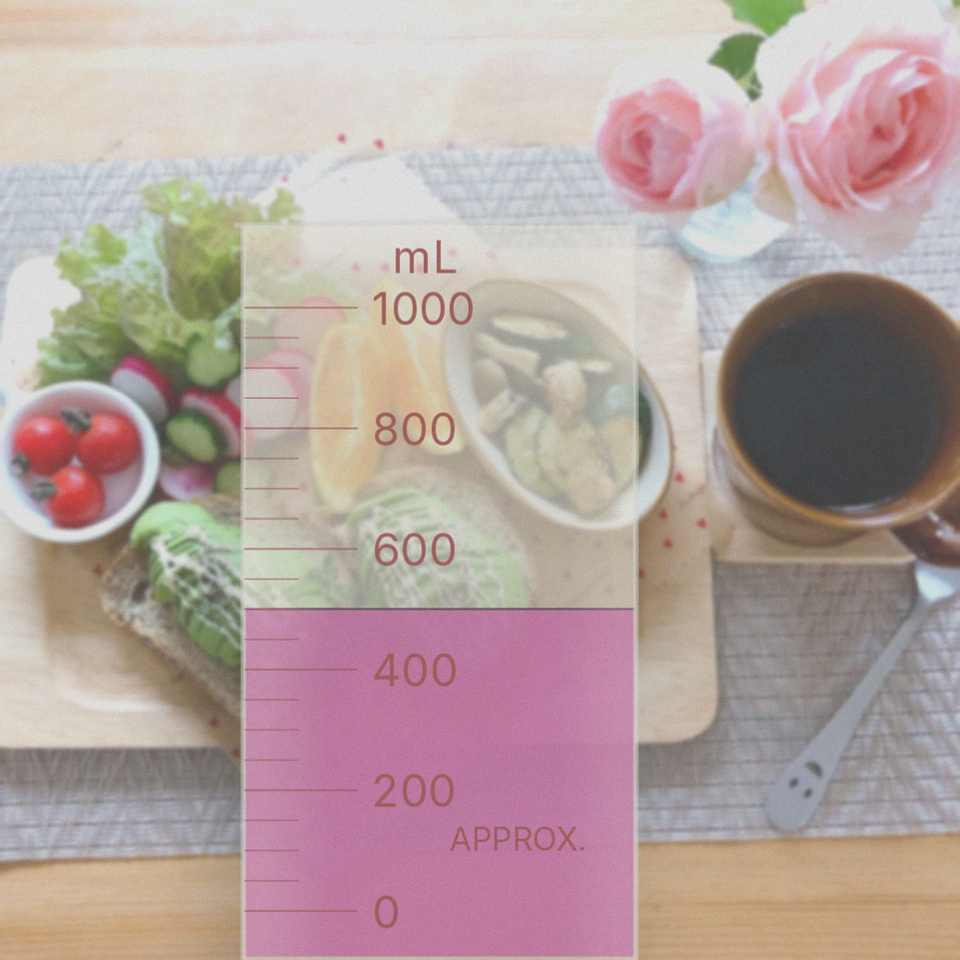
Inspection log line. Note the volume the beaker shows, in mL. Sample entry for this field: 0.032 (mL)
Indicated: 500 (mL)
